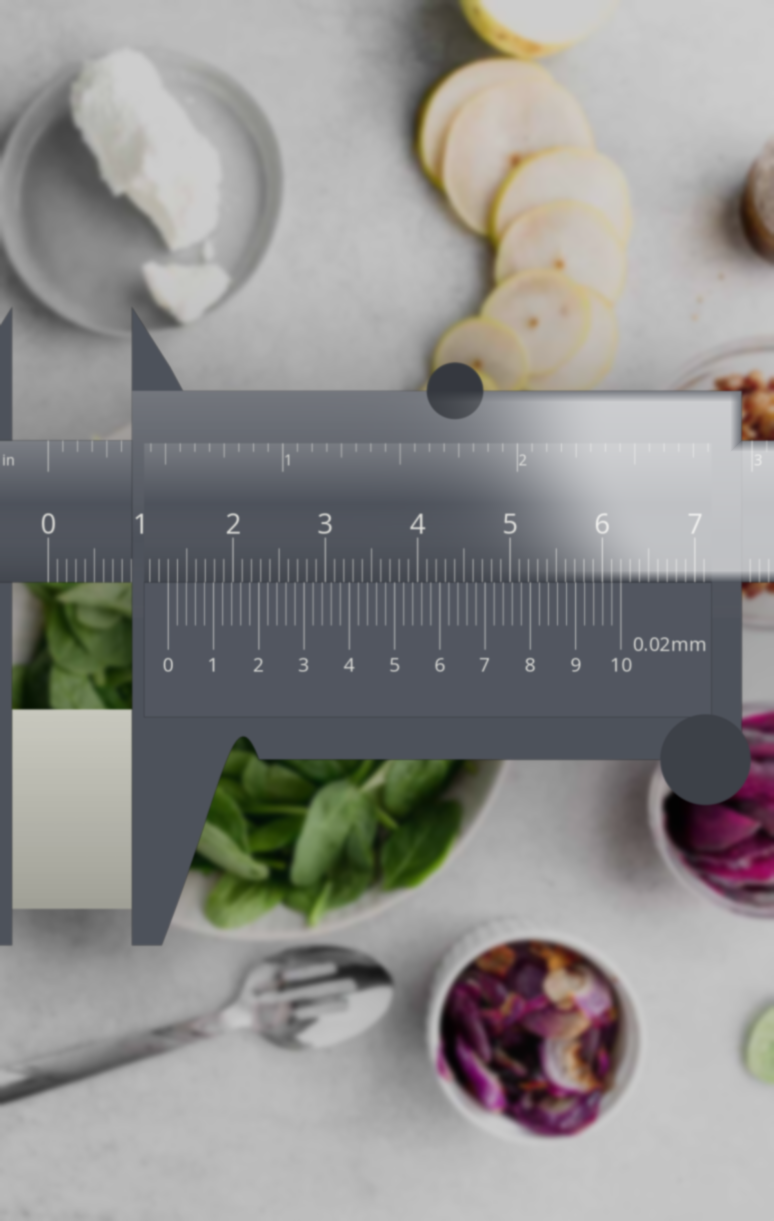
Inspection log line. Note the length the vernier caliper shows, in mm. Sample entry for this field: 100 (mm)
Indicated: 13.0 (mm)
